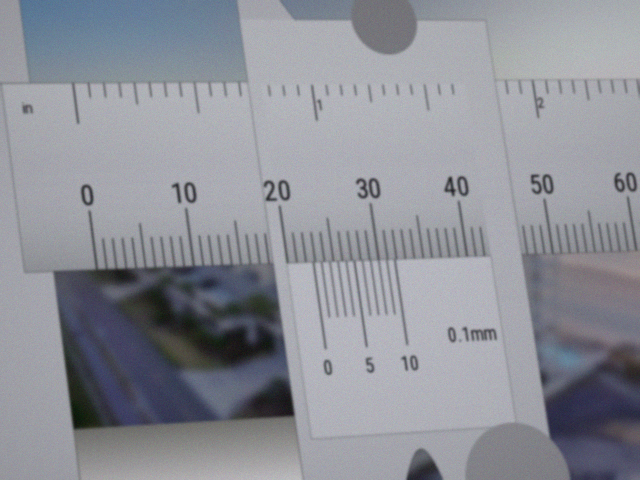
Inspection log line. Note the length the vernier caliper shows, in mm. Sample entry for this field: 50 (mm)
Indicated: 22.8 (mm)
